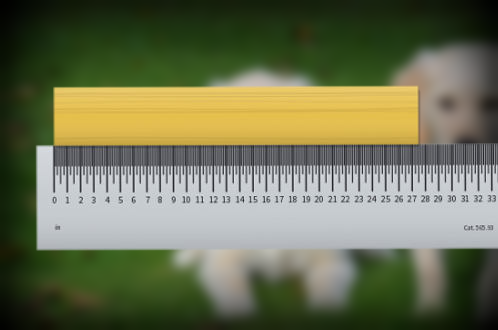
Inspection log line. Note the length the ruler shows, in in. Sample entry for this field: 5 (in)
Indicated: 27.5 (in)
